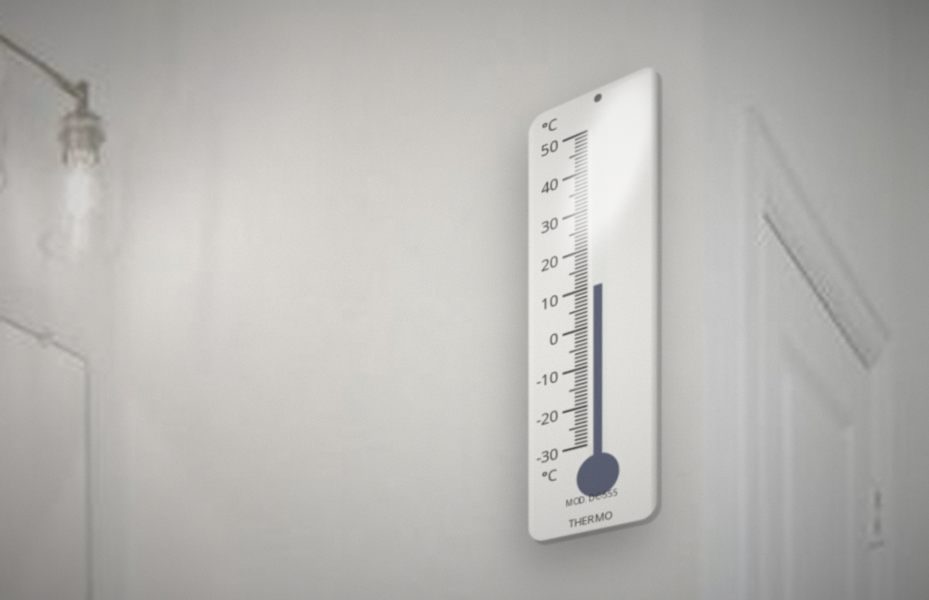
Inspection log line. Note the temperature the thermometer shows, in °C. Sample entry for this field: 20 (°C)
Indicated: 10 (°C)
